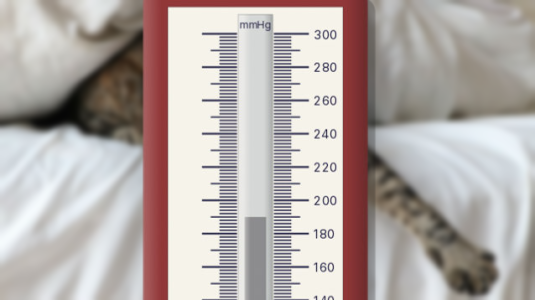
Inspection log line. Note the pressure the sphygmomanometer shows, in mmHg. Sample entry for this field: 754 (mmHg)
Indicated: 190 (mmHg)
